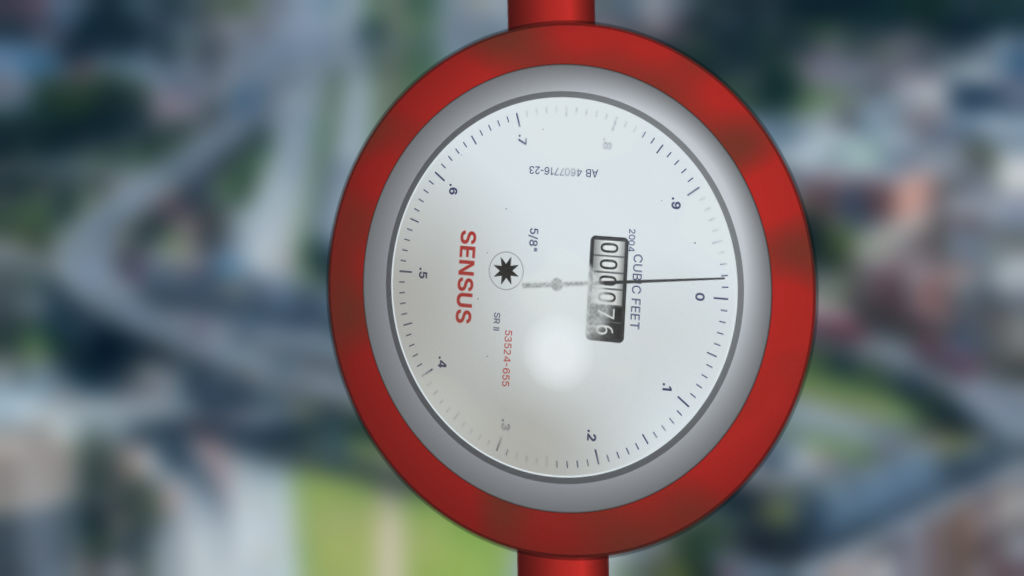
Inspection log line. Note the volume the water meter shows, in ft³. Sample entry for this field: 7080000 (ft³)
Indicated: 75.98 (ft³)
